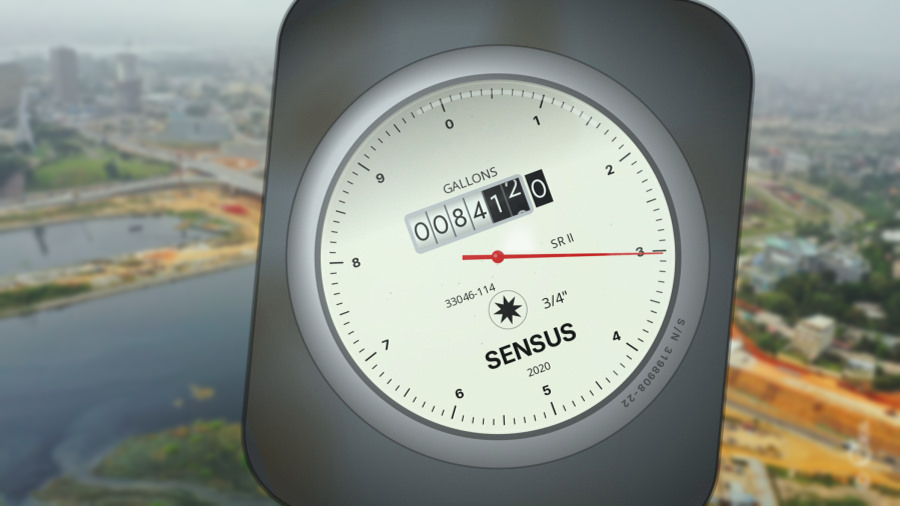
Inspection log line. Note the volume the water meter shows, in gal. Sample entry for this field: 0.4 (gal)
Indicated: 84123.0 (gal)
